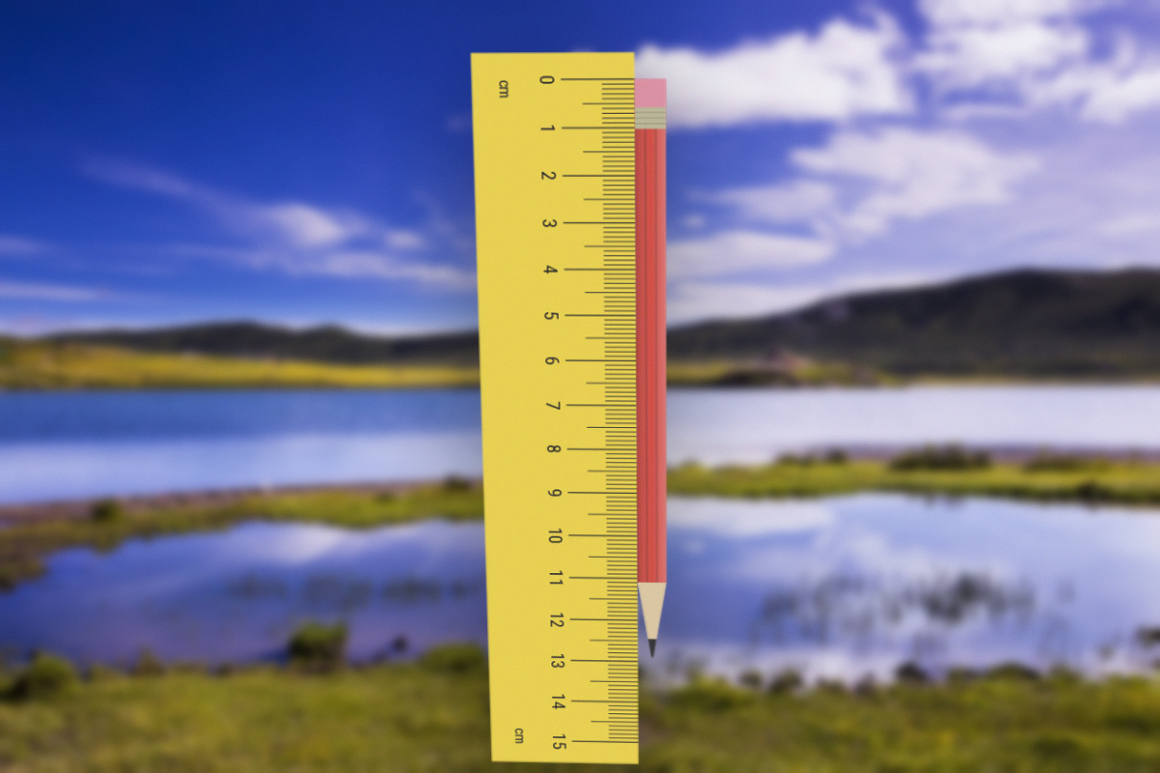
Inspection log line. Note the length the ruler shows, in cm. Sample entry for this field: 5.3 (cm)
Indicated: 12.9 (cm)
